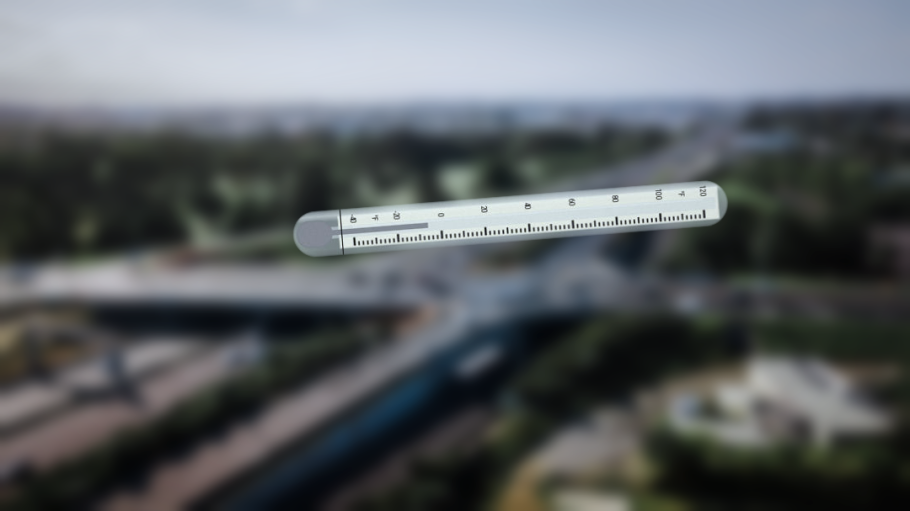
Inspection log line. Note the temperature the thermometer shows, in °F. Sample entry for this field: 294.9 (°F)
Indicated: -6 (°F)
